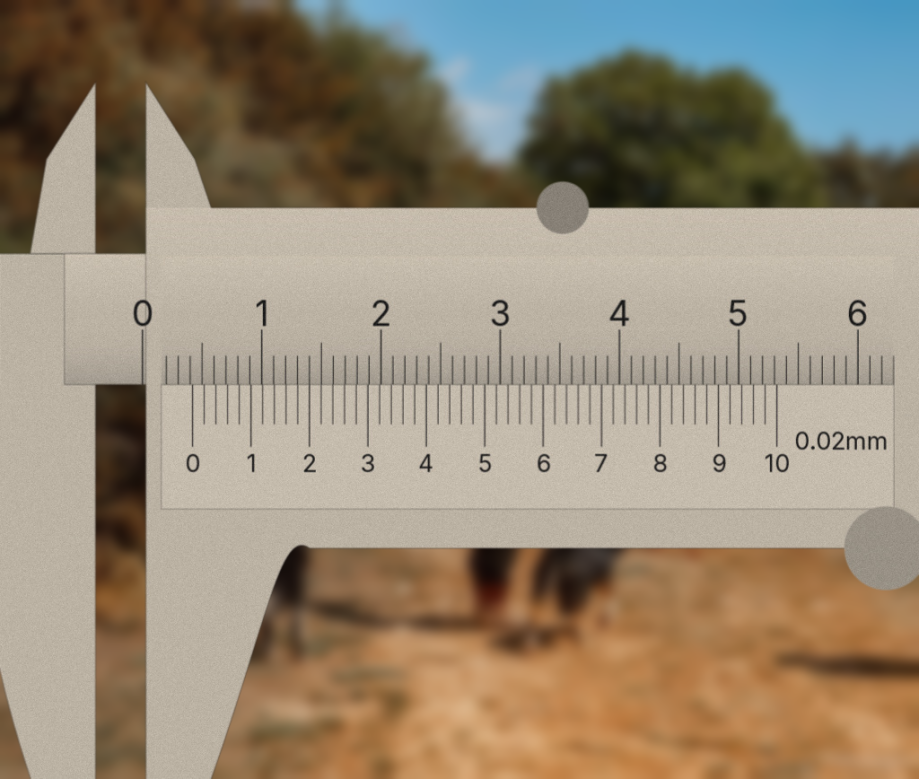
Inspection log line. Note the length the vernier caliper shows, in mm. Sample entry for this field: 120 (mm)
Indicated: 4.2 (mm)
